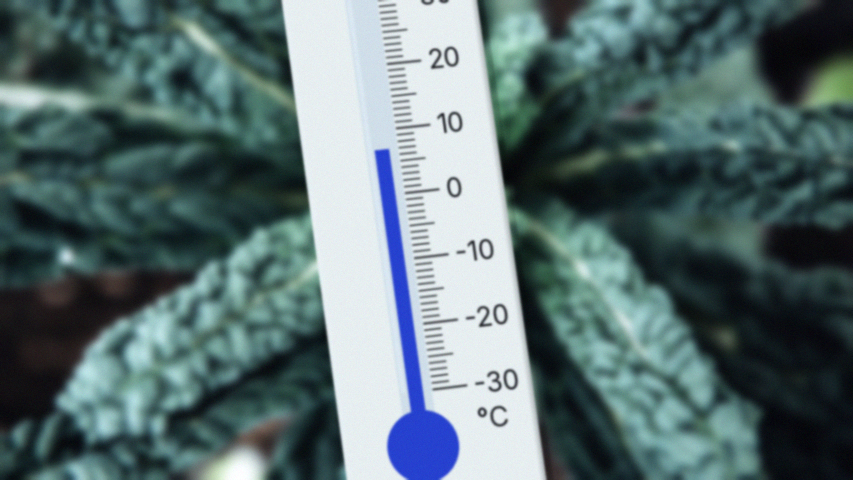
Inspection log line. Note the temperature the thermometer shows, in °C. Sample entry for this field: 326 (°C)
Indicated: 7 (°C)
